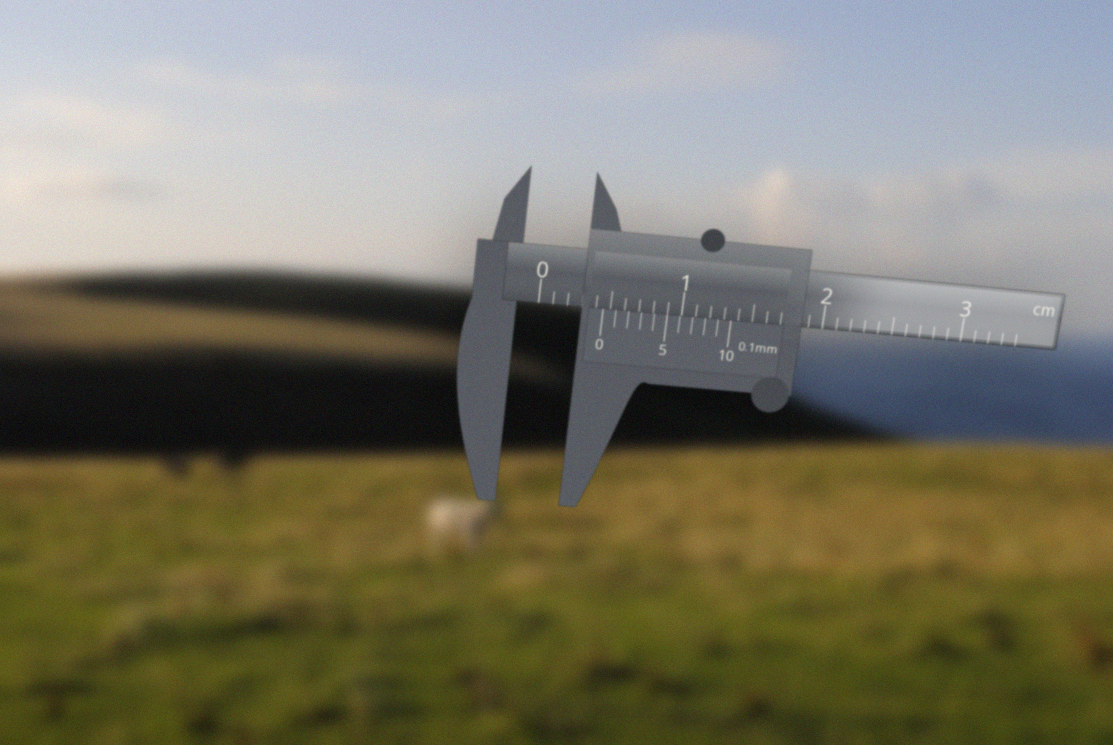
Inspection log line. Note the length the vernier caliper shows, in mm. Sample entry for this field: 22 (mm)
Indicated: 4.5 (mm)
